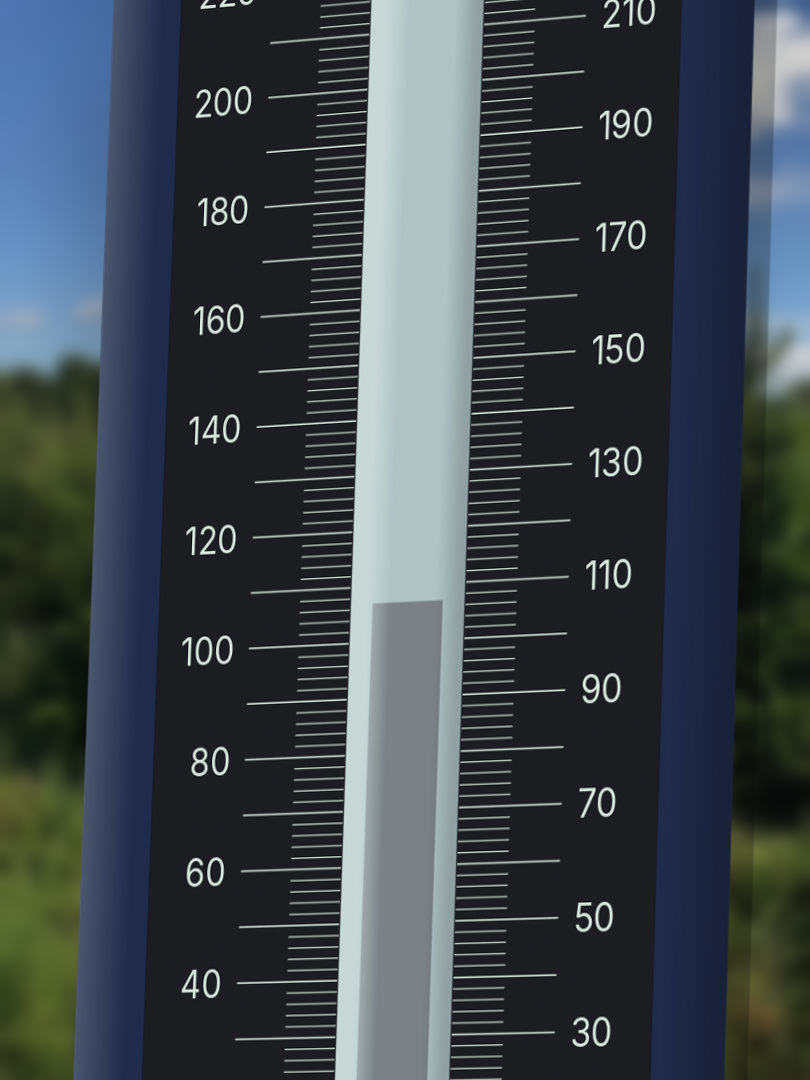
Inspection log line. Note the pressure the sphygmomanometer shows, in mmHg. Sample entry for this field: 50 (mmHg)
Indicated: 107 (mmHg)
